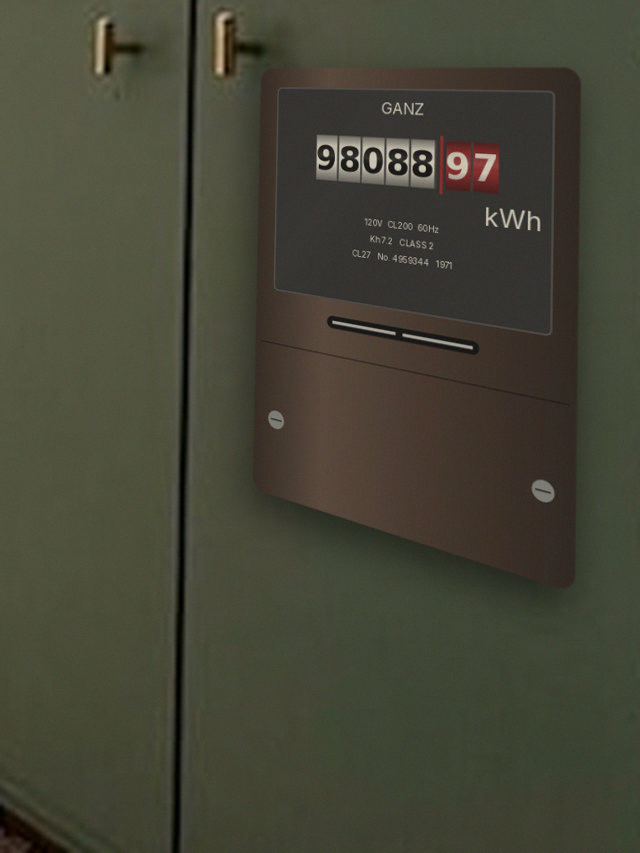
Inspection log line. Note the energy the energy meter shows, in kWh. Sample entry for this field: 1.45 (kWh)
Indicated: 98088.97 (kWh)
